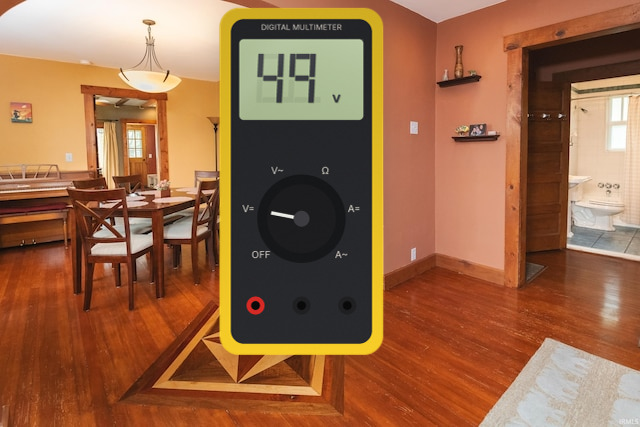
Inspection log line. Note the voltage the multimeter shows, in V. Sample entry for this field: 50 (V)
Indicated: 49 (V)
